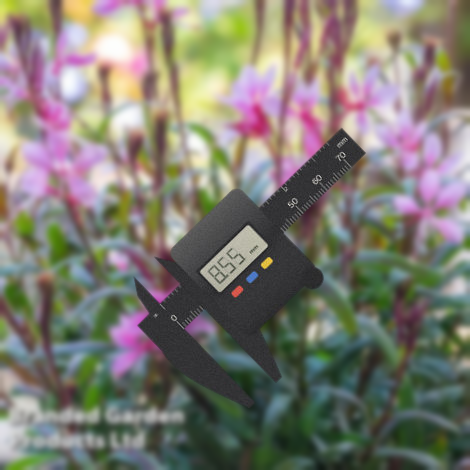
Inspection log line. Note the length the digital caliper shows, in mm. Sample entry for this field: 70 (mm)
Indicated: 8.55 (mm)
